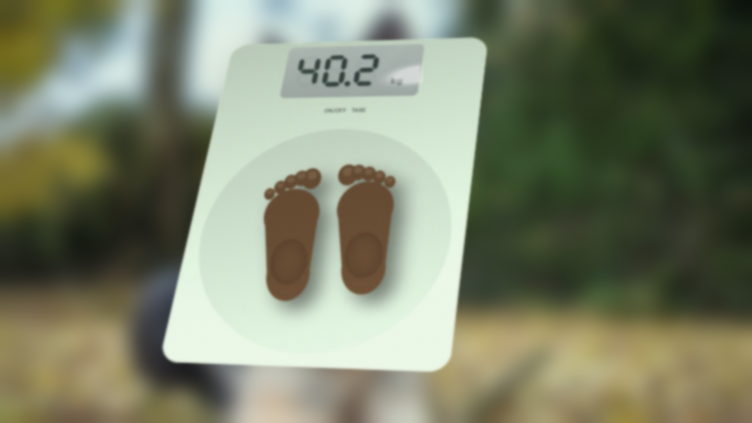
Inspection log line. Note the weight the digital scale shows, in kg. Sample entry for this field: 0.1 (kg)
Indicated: 40.2 (kg)
